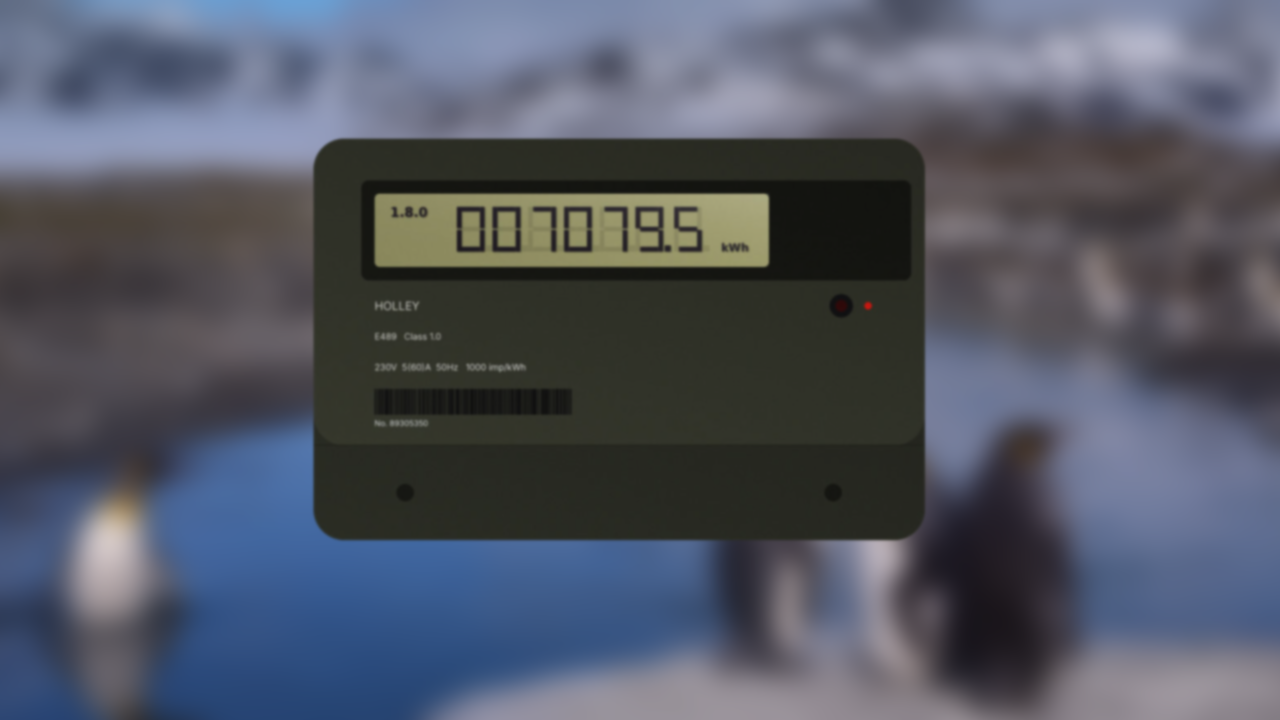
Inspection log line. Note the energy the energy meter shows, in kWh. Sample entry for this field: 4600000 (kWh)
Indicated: 7079.5 (kWh)
